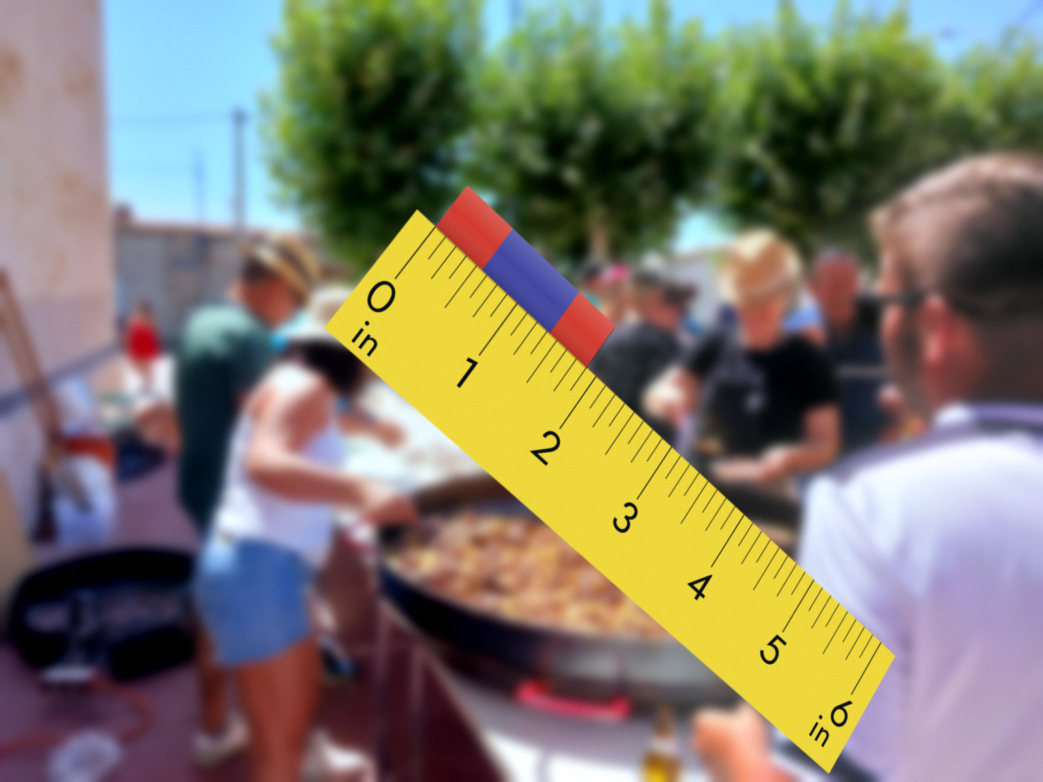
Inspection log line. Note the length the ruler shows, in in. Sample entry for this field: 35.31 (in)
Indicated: 1.875 (in)
